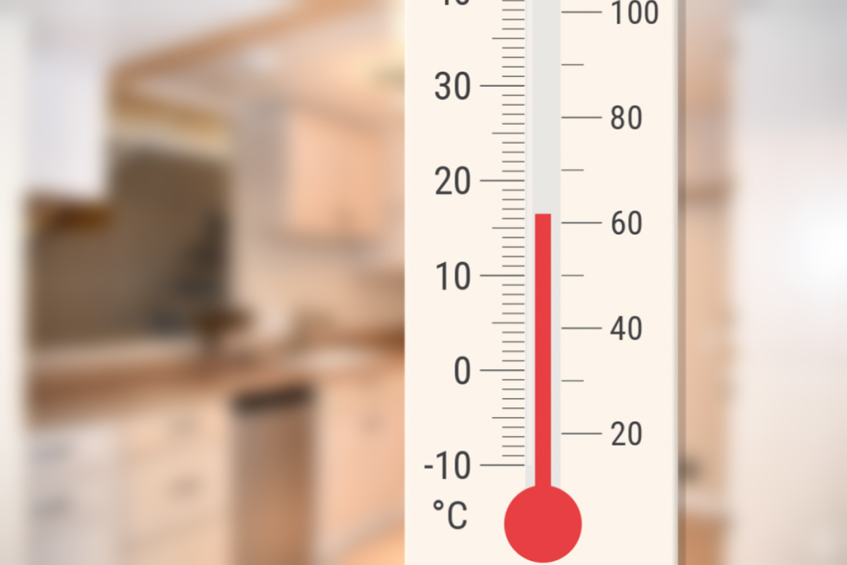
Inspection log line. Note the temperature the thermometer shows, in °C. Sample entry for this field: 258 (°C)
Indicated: 16.5 (°C)
